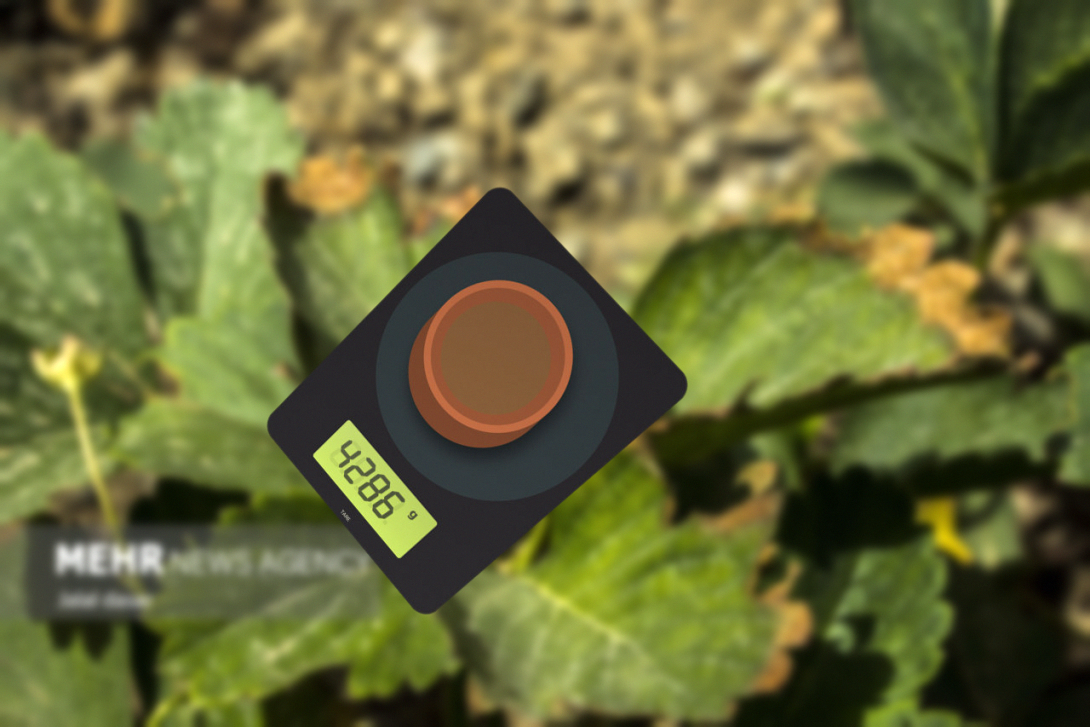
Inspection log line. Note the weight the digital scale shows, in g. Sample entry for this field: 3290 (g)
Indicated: 4286 (g)
